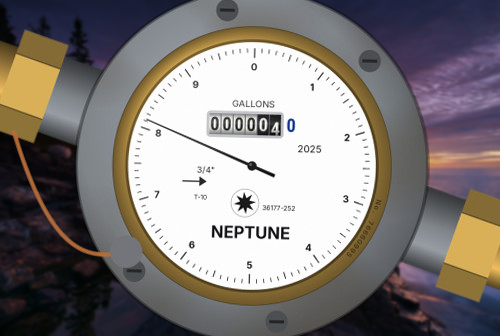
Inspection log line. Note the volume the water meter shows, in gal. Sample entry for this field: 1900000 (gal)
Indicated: 38.1 (gal)
